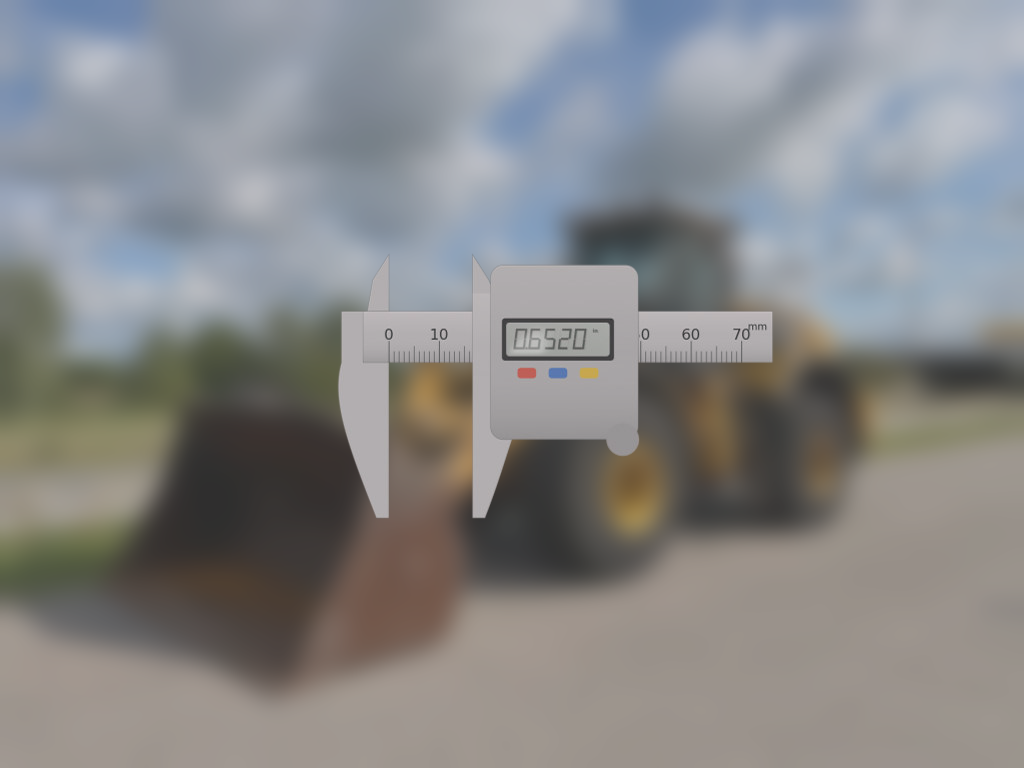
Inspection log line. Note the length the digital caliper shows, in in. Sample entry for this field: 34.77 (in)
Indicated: 0.6520 (in)
